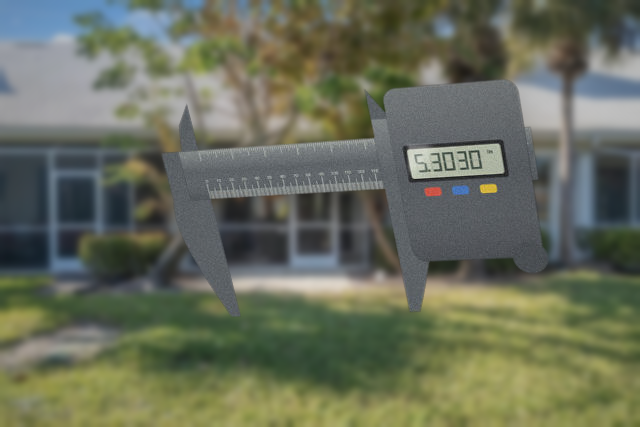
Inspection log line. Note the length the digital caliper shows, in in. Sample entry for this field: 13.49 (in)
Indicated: 5.3030 (in)
